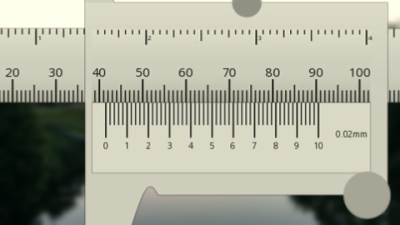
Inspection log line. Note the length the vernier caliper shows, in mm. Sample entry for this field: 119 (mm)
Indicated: 41.5 (mm)
